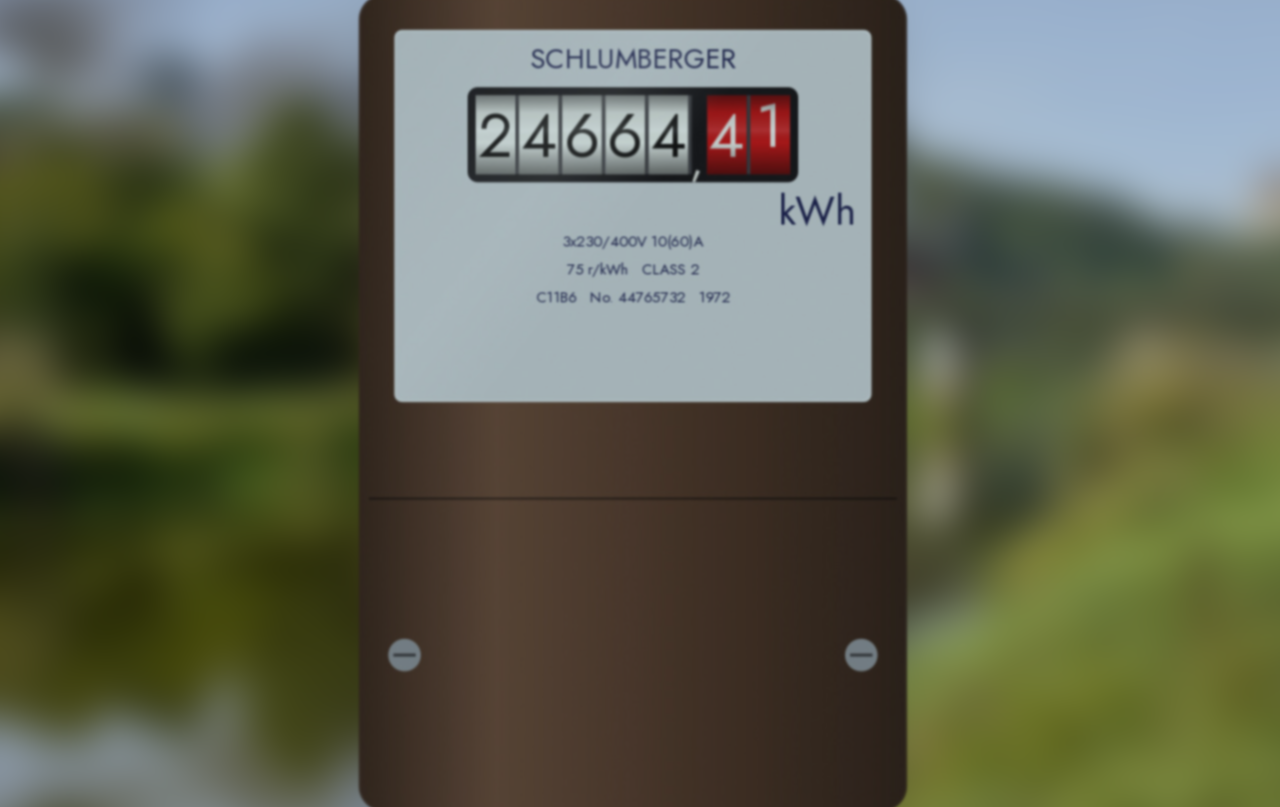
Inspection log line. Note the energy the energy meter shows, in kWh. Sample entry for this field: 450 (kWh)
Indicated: 24664.41 (kWh)
